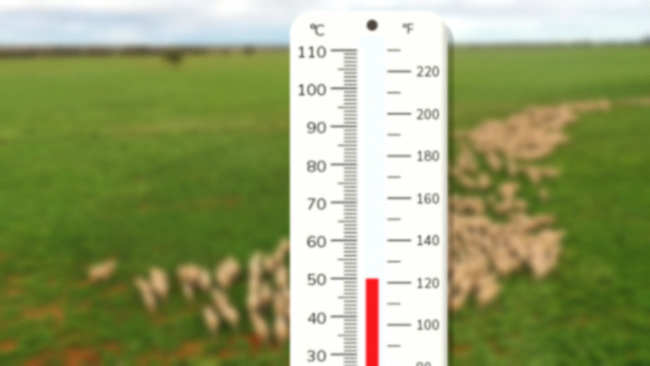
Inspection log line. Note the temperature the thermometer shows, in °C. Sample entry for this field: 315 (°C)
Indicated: 50 (°C)
